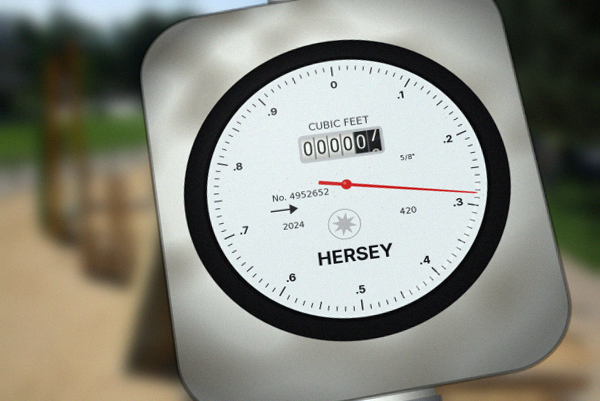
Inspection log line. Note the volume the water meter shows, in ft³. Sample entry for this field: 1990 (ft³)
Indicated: 7.28 (ft³)
